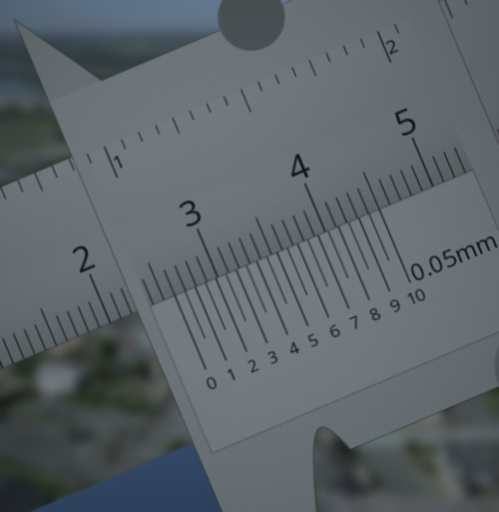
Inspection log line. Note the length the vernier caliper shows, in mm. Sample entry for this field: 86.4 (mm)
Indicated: 26.0 (mm)
